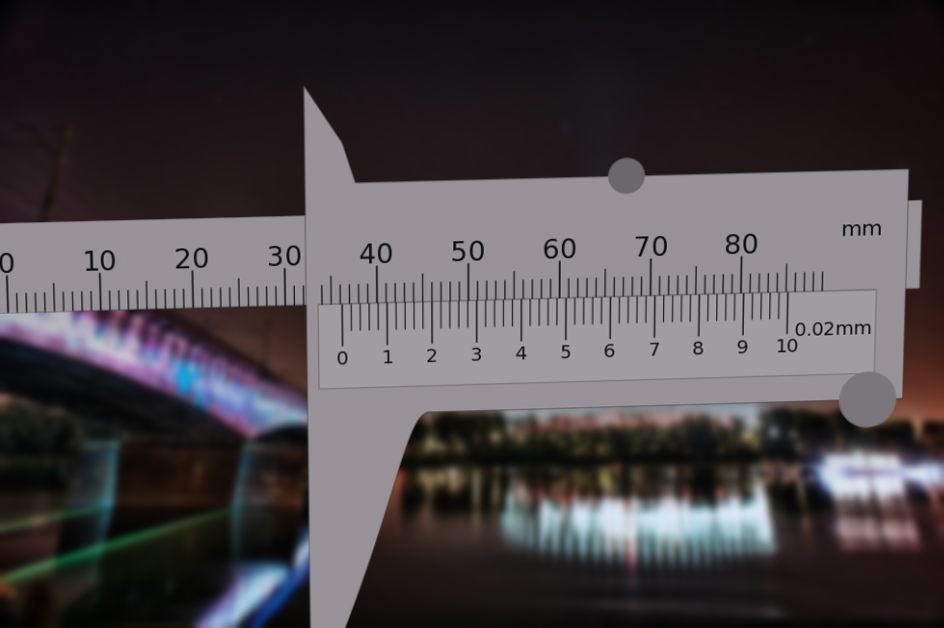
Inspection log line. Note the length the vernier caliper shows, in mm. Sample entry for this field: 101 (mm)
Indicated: 36.2 (mm)
